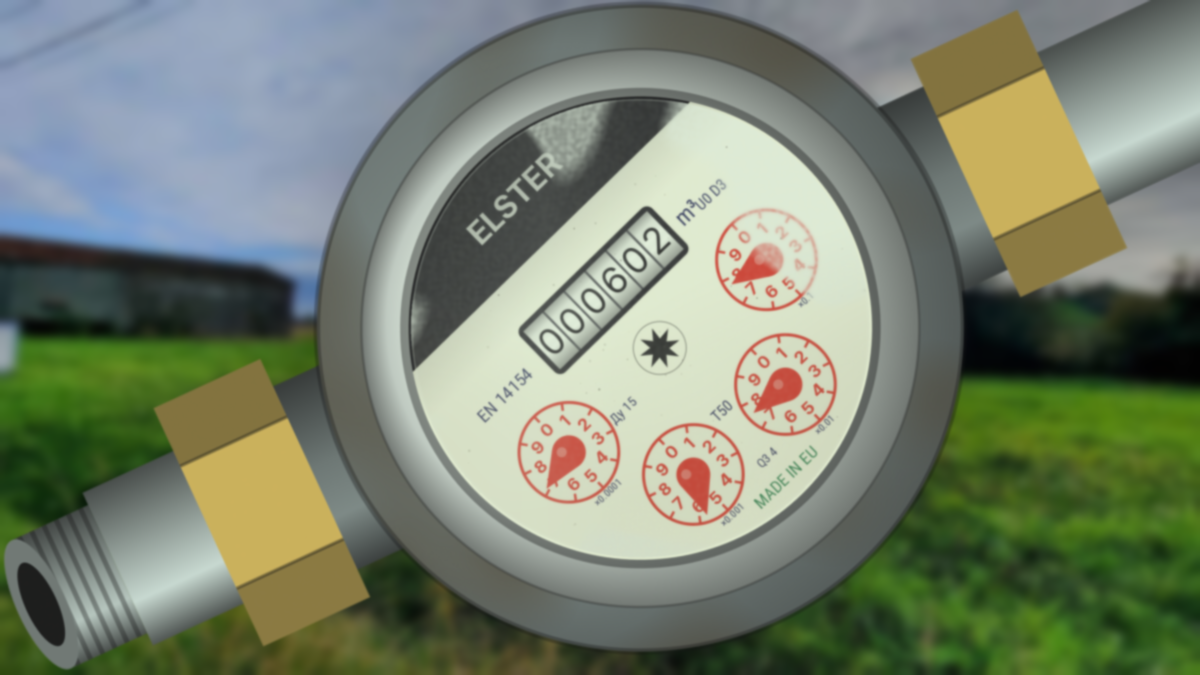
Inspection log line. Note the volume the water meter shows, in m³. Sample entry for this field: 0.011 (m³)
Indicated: 602.7757 (m³)
